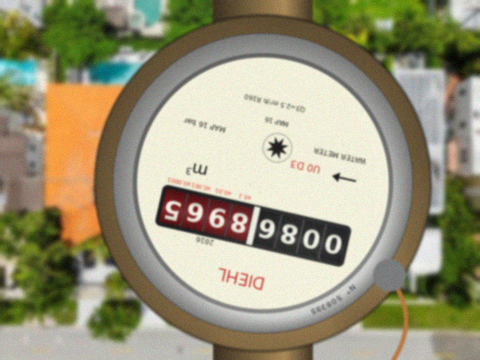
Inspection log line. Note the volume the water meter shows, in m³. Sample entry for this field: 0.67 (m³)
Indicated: 86.8965 (m³)
